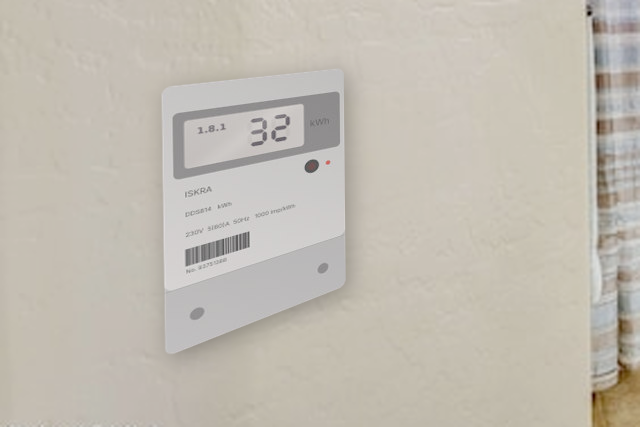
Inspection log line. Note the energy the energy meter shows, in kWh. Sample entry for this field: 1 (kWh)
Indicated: 32 (kWh)
